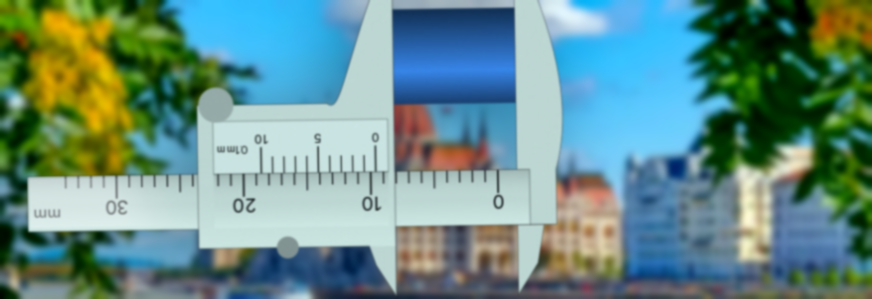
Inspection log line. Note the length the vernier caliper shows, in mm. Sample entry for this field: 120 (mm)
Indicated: 9.6 (mm)
